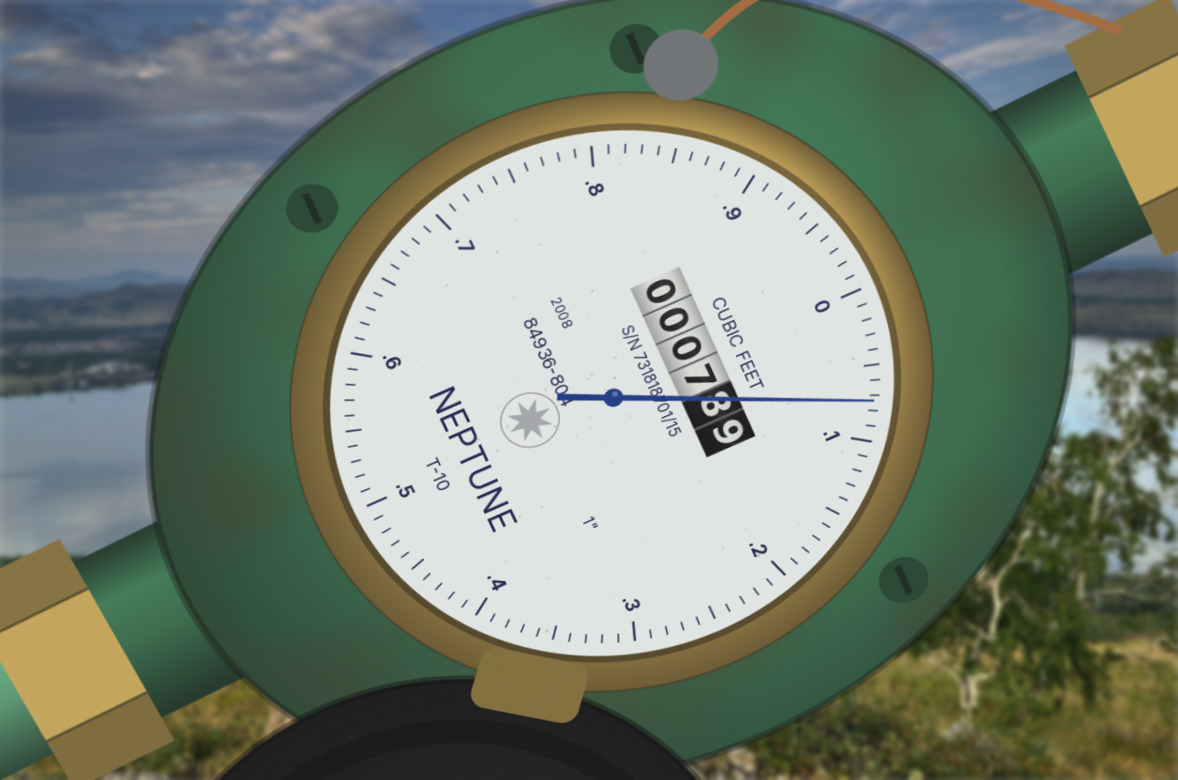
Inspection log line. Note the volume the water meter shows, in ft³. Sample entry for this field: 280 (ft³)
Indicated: 789.07 (ft³)
